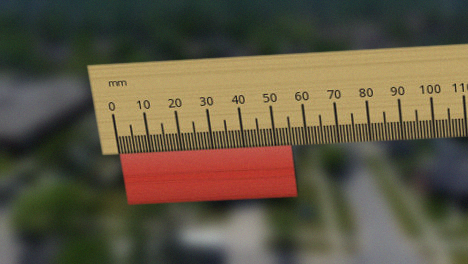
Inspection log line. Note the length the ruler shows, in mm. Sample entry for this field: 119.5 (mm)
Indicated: 55 (mm)
